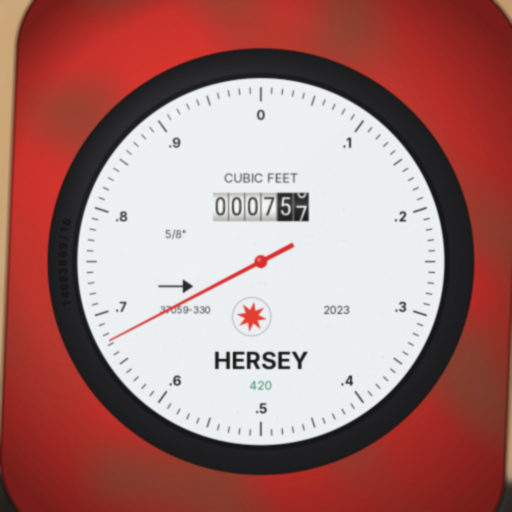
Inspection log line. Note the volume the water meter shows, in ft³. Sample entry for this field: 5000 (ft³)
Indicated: 756.67 (ft³)
